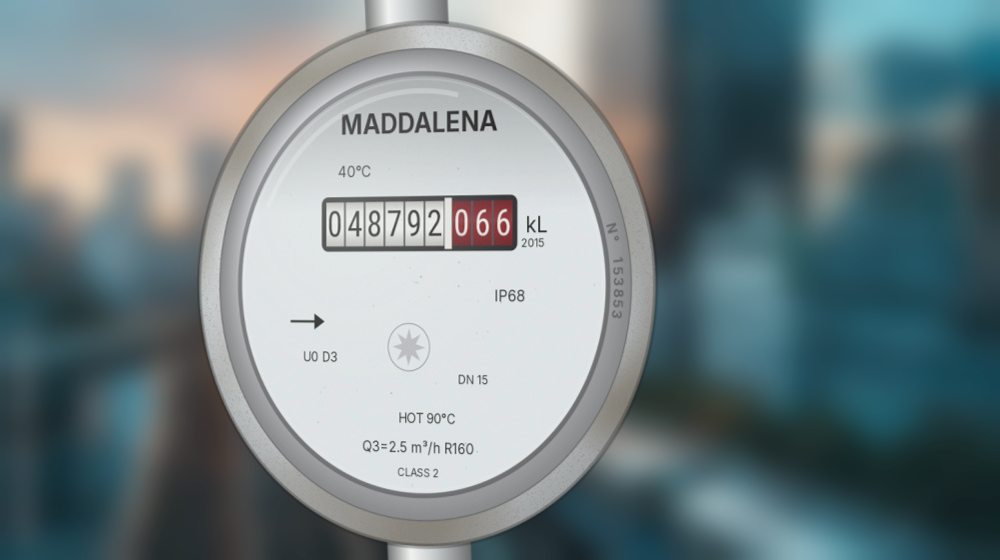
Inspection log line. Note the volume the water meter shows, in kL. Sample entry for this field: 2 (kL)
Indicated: 48792.066 (kL)
